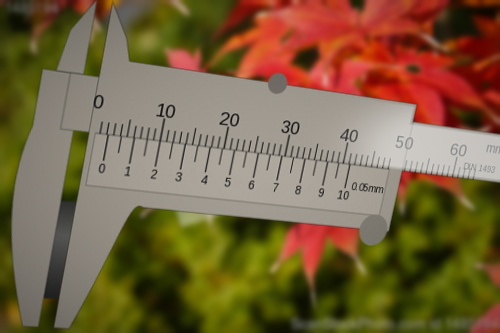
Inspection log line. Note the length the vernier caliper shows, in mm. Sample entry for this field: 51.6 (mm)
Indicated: 2.2 (mm)
